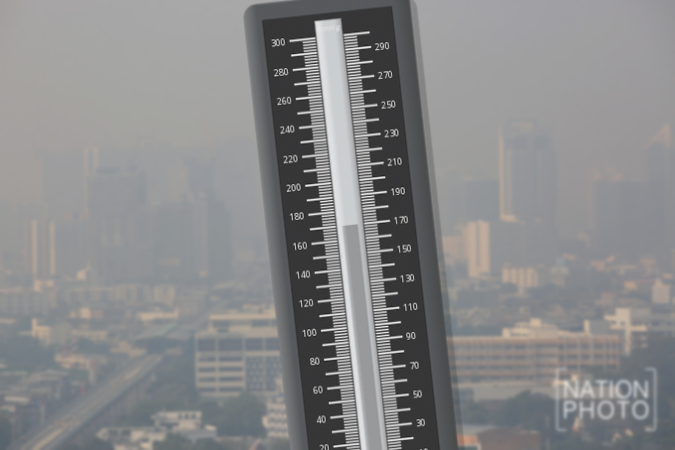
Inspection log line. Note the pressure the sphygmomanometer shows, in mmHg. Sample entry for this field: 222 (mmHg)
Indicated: 170 (mmHg)
